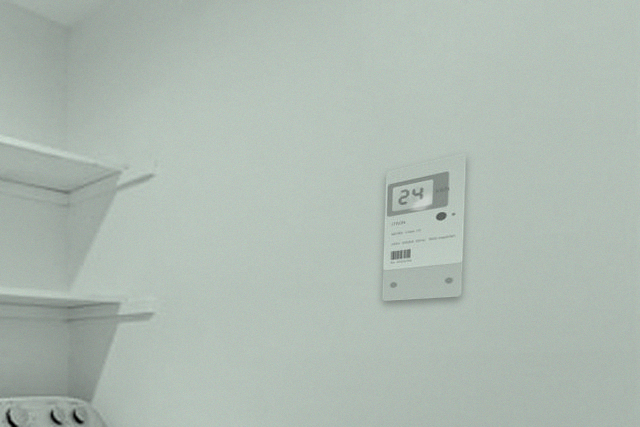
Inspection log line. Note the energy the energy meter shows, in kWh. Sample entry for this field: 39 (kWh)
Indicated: 24 (kWh)
